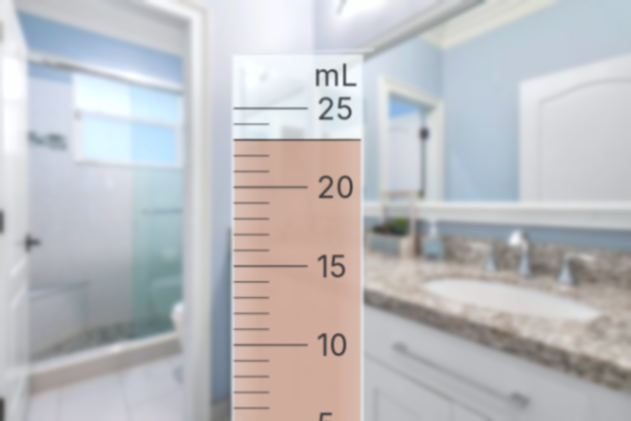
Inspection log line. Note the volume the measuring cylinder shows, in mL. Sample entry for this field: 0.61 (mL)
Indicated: 23 (mL)
